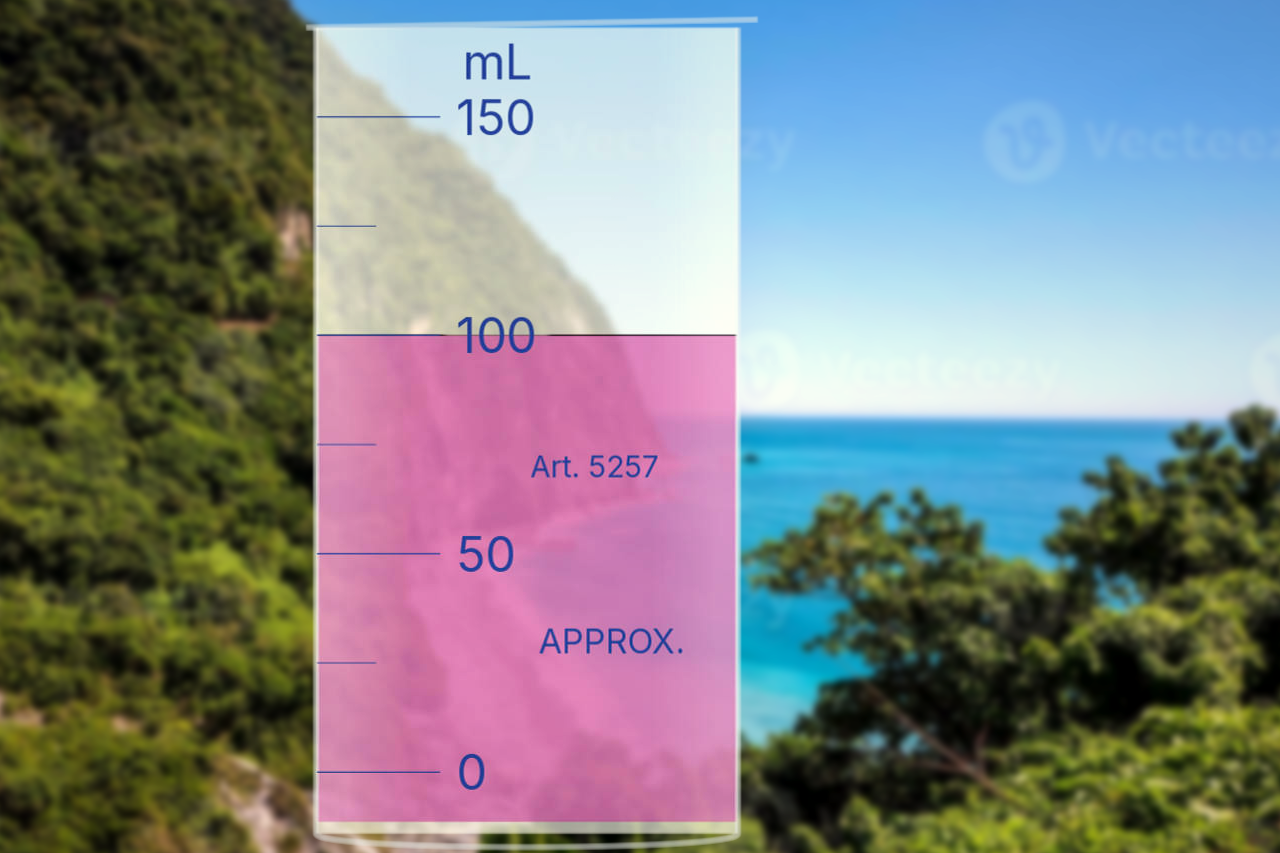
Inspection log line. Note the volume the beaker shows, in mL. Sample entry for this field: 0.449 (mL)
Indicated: 100 (mL)
